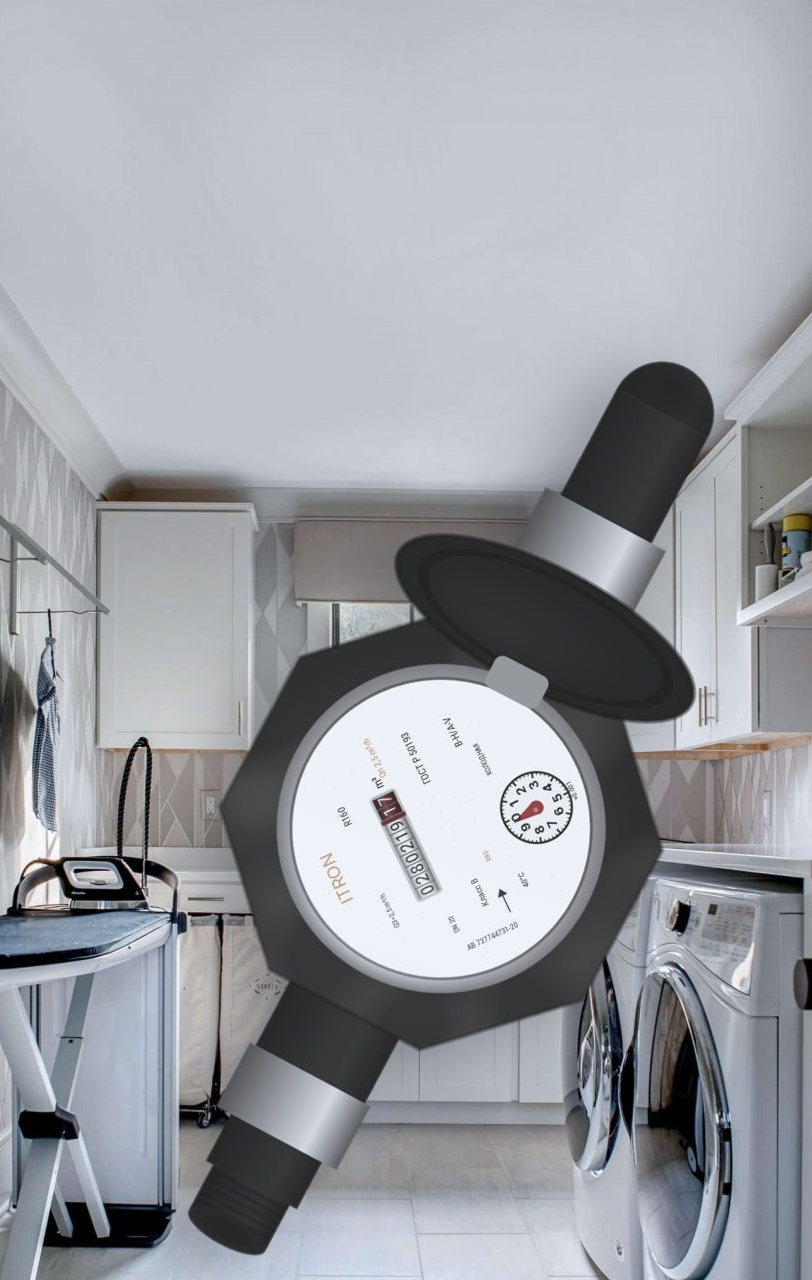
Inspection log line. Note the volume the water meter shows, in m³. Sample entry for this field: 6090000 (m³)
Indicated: 280219.169 (m³)
